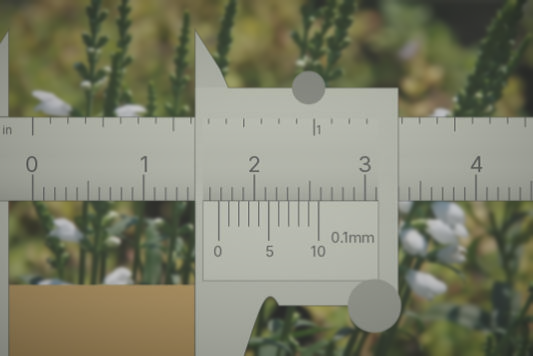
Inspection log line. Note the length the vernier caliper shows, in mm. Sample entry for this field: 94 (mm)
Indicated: 16.8 (mm)
